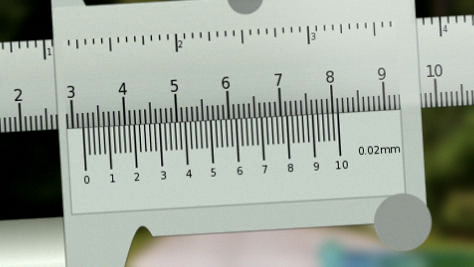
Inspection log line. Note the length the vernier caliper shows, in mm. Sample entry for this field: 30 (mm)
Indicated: 32.0 (mm)
